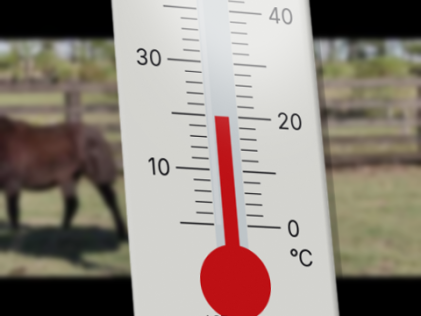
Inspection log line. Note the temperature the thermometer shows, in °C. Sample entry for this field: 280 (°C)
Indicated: 20 (°C)
